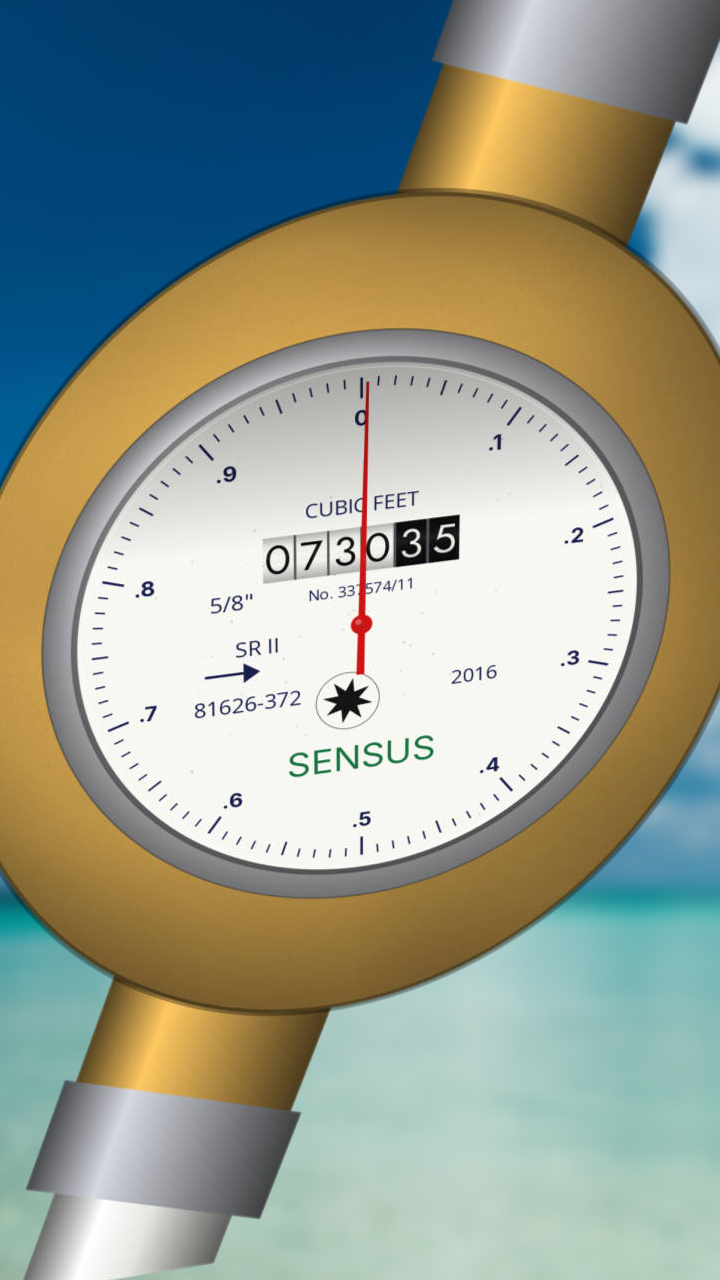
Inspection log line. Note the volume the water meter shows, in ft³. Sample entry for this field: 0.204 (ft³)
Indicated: 73035.00 (ft³)
